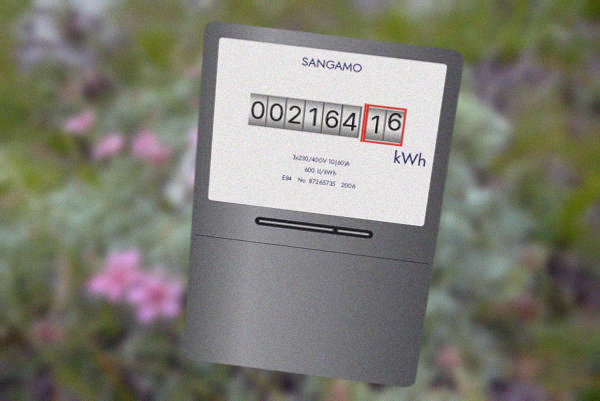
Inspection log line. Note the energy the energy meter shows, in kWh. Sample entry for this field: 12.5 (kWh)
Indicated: 2164.16 (kWh)
